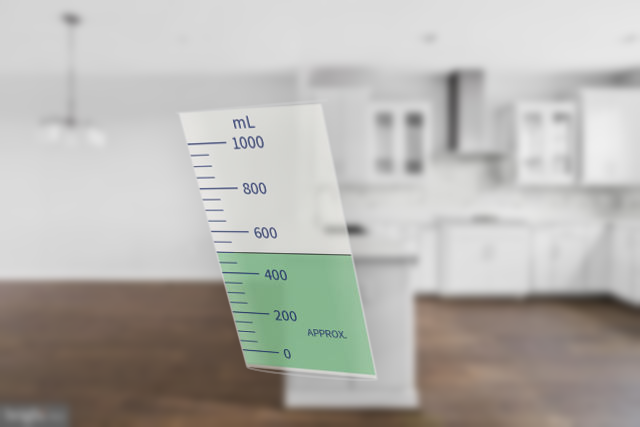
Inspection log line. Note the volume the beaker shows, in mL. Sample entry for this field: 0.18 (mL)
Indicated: 500 (mL)
